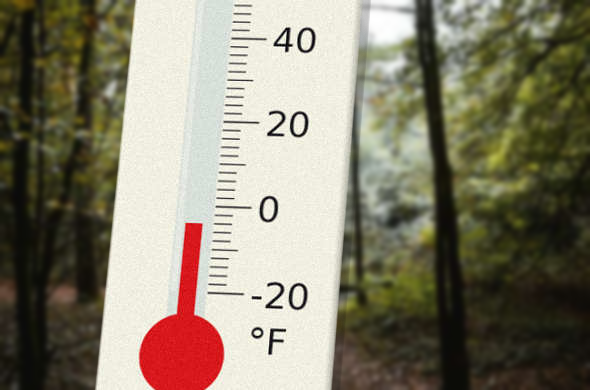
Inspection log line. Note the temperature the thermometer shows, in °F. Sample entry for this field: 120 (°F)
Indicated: -4 (°F)
